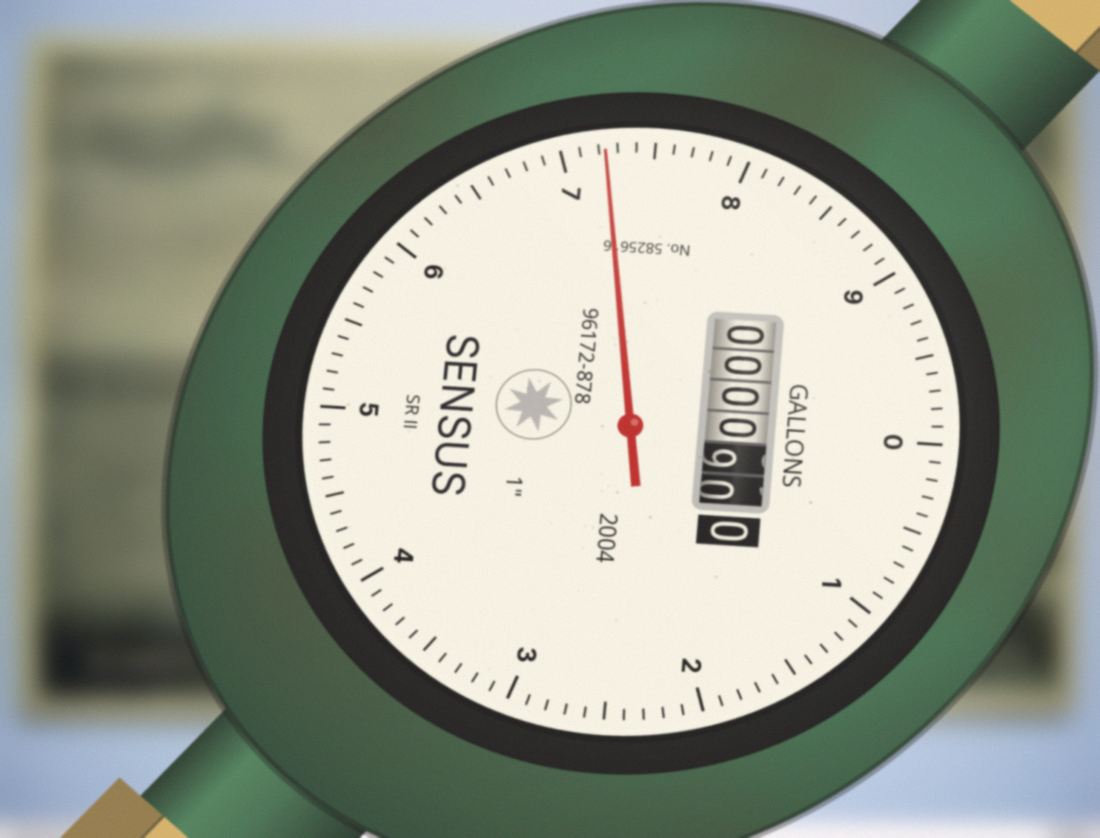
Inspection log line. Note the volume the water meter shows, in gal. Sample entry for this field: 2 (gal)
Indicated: 897.2 (gal)
